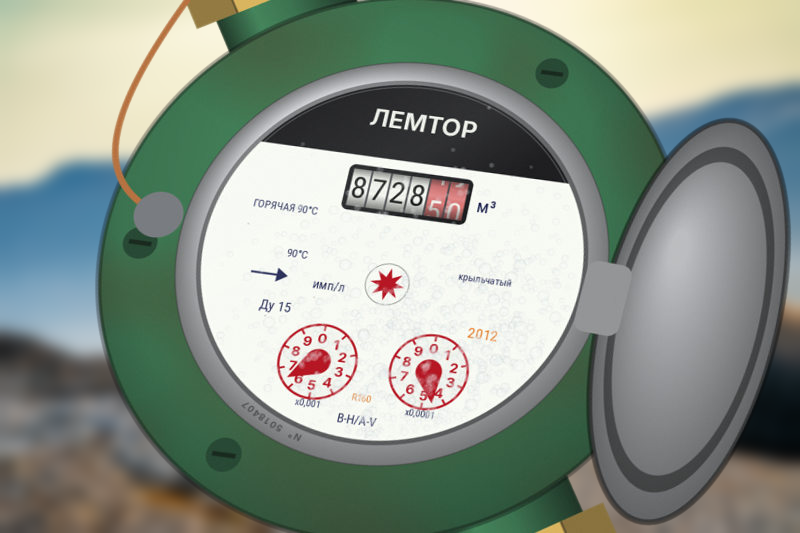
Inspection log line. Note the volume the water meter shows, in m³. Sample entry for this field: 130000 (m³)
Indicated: 8728.4964 (m³)
